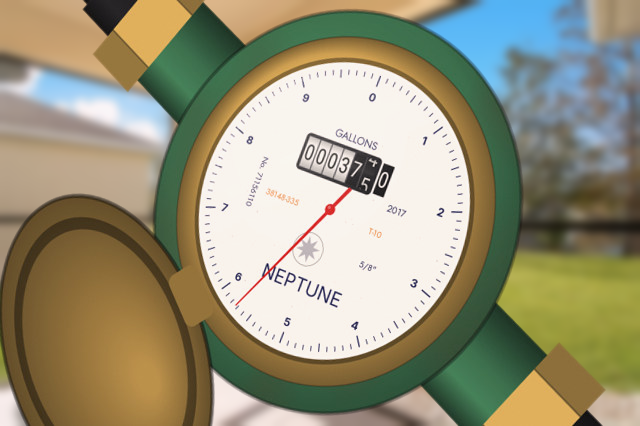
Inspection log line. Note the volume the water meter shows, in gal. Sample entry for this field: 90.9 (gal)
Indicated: 3745.7 (gal)
